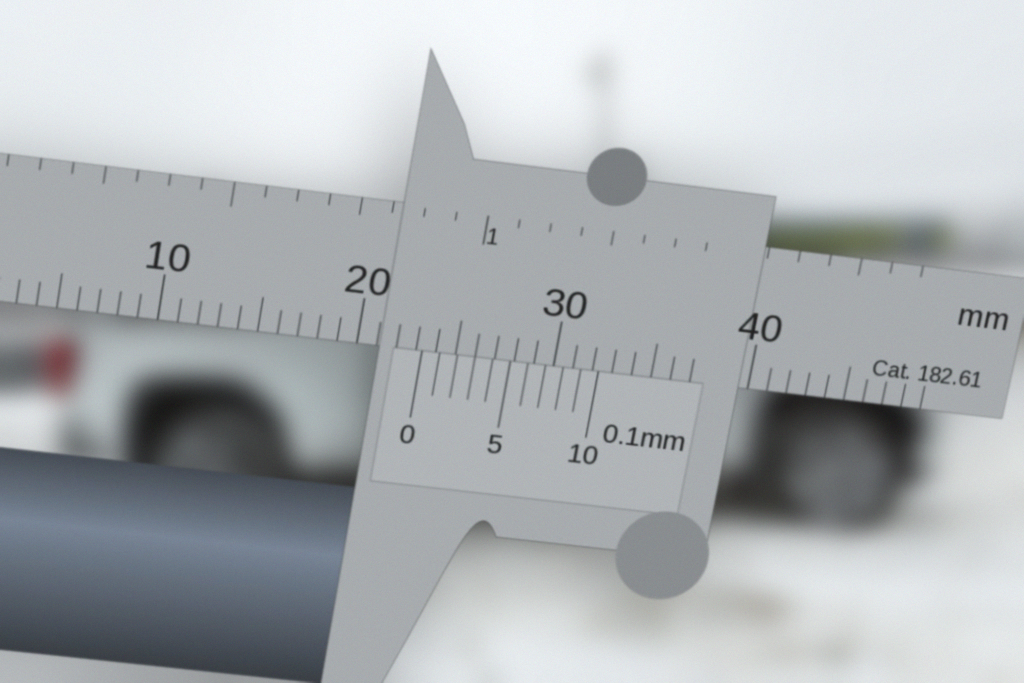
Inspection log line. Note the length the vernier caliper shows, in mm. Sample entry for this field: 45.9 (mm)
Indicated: 23.3 (mm)
